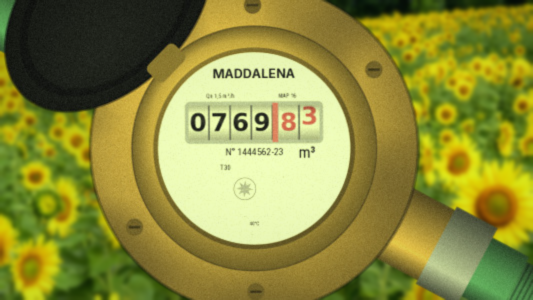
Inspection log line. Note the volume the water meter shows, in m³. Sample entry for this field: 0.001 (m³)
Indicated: 769.83 (m³)
